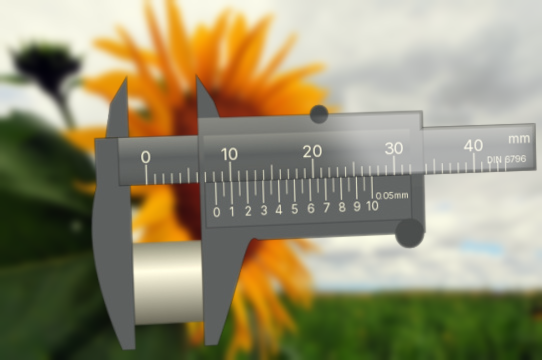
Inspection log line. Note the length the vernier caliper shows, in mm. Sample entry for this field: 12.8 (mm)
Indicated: 8.2 (mm)
